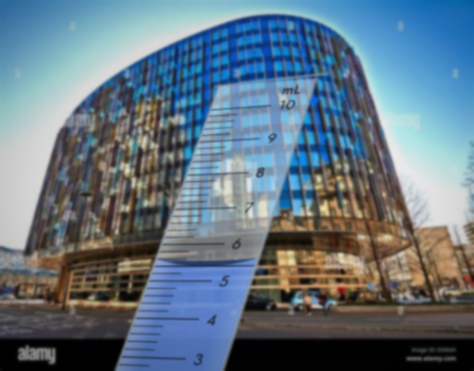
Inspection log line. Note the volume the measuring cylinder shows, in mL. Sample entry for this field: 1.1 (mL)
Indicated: 5.4 (mL)
